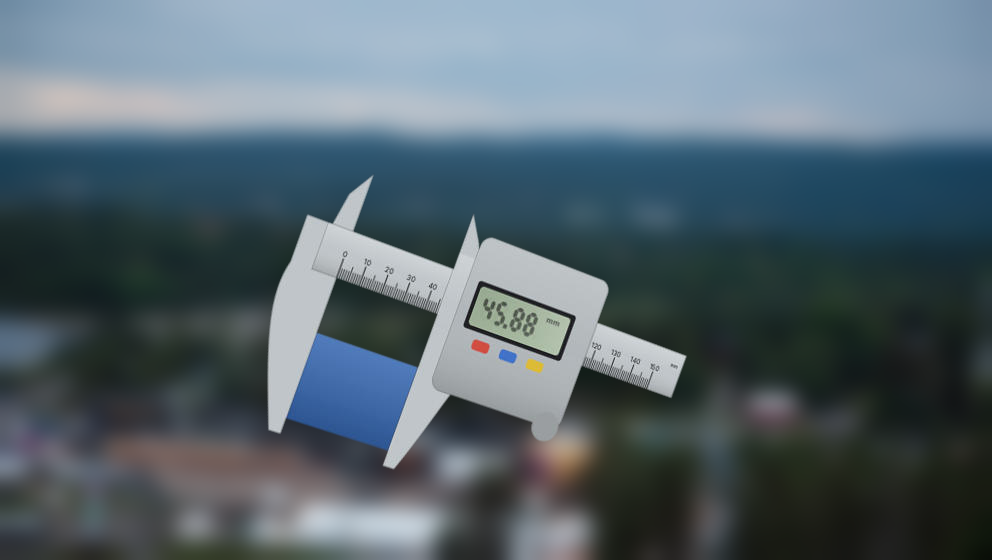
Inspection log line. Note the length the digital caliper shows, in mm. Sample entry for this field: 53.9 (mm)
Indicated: 45.88 (mm)
